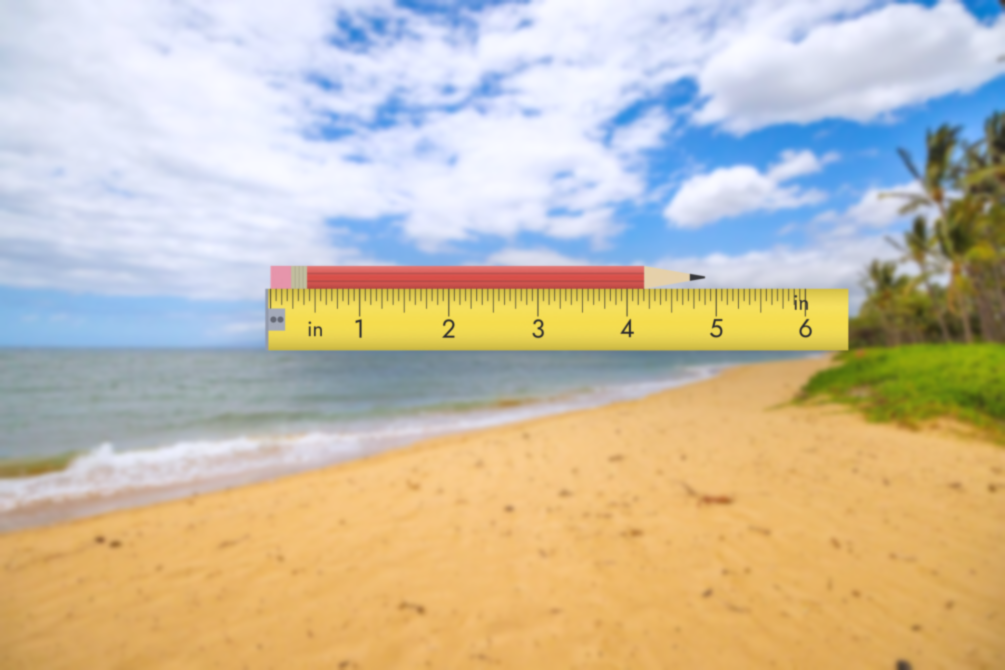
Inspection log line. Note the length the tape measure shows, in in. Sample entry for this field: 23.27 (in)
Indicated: 4.875 (in)
